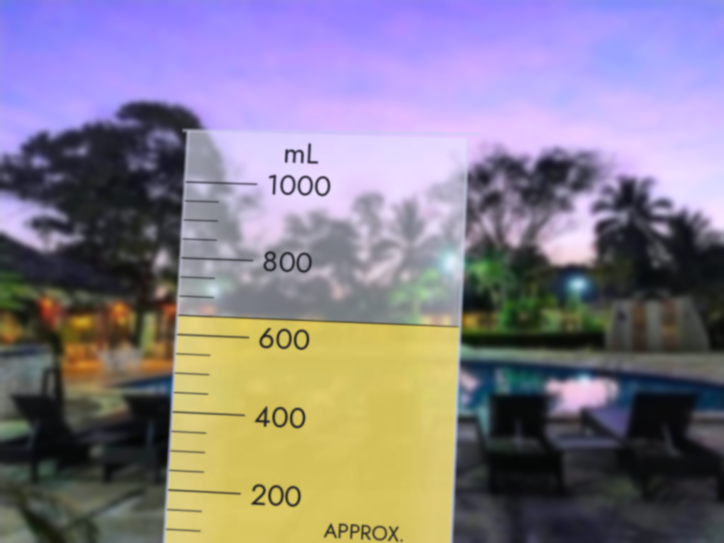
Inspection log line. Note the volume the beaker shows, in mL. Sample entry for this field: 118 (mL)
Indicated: 650 (mL)
